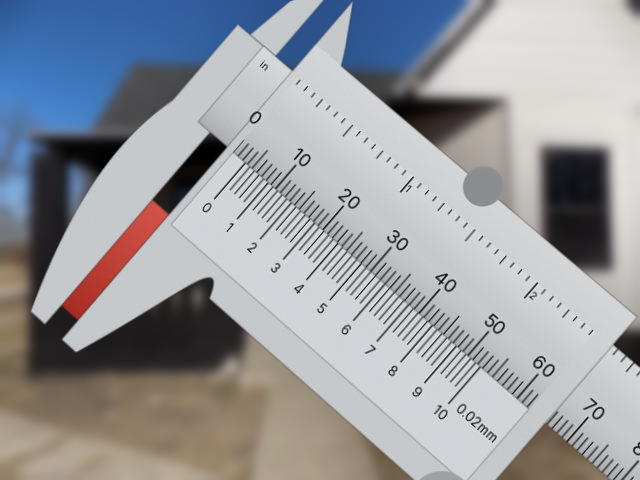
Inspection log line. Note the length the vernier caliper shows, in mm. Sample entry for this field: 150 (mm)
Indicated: 3.6 (mm)
